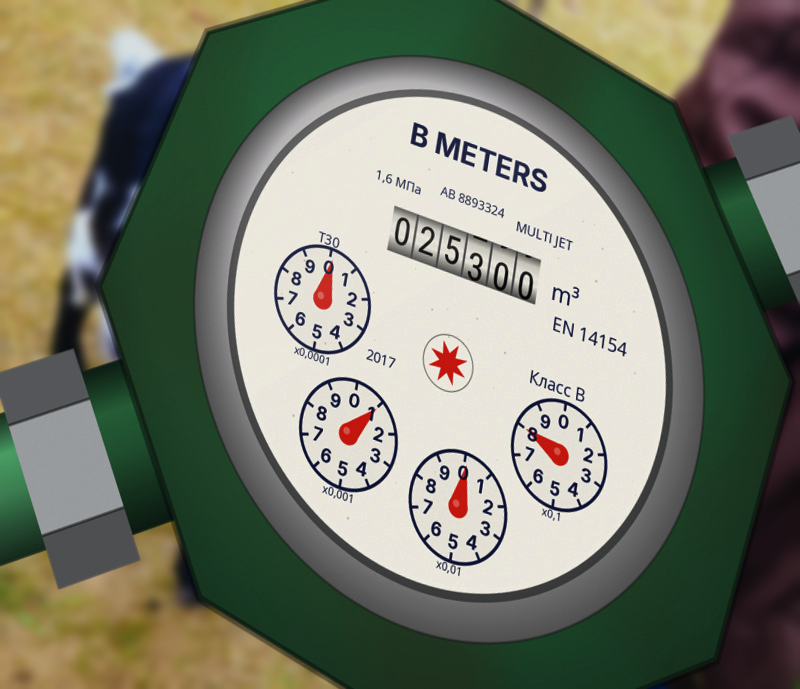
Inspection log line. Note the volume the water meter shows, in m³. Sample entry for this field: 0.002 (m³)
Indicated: 25299.8010 (m³)
